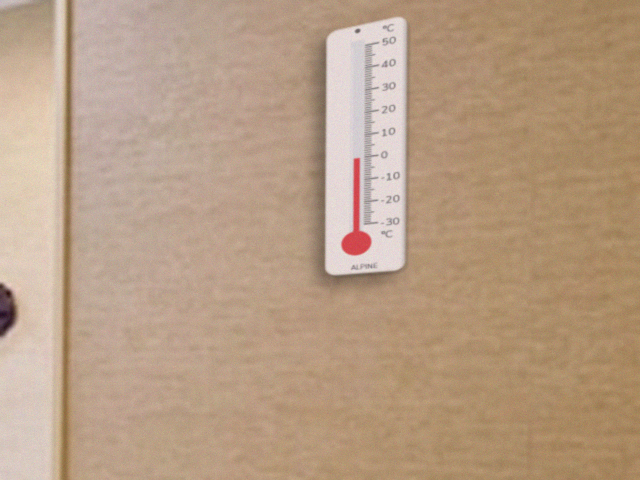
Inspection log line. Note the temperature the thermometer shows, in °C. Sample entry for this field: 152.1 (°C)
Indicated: 0 (°C)
